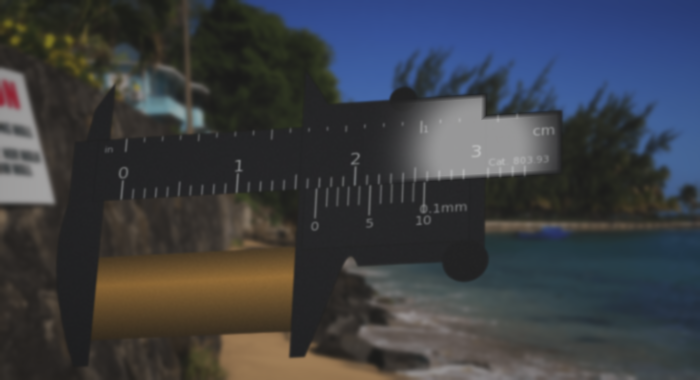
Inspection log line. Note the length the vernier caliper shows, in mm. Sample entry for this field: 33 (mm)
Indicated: 16.8 (mm)
